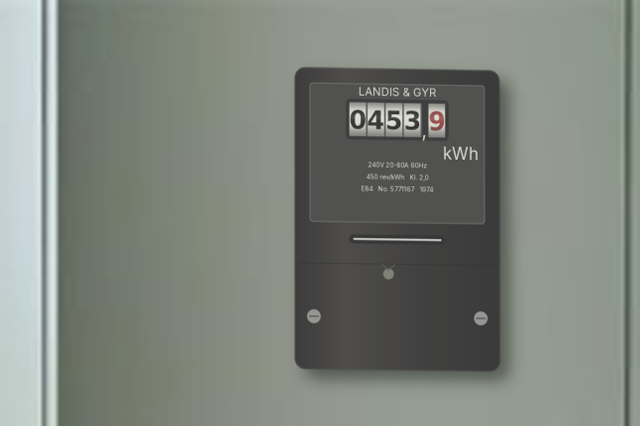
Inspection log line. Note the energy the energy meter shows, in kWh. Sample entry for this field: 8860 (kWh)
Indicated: 453.9 (kWh)
